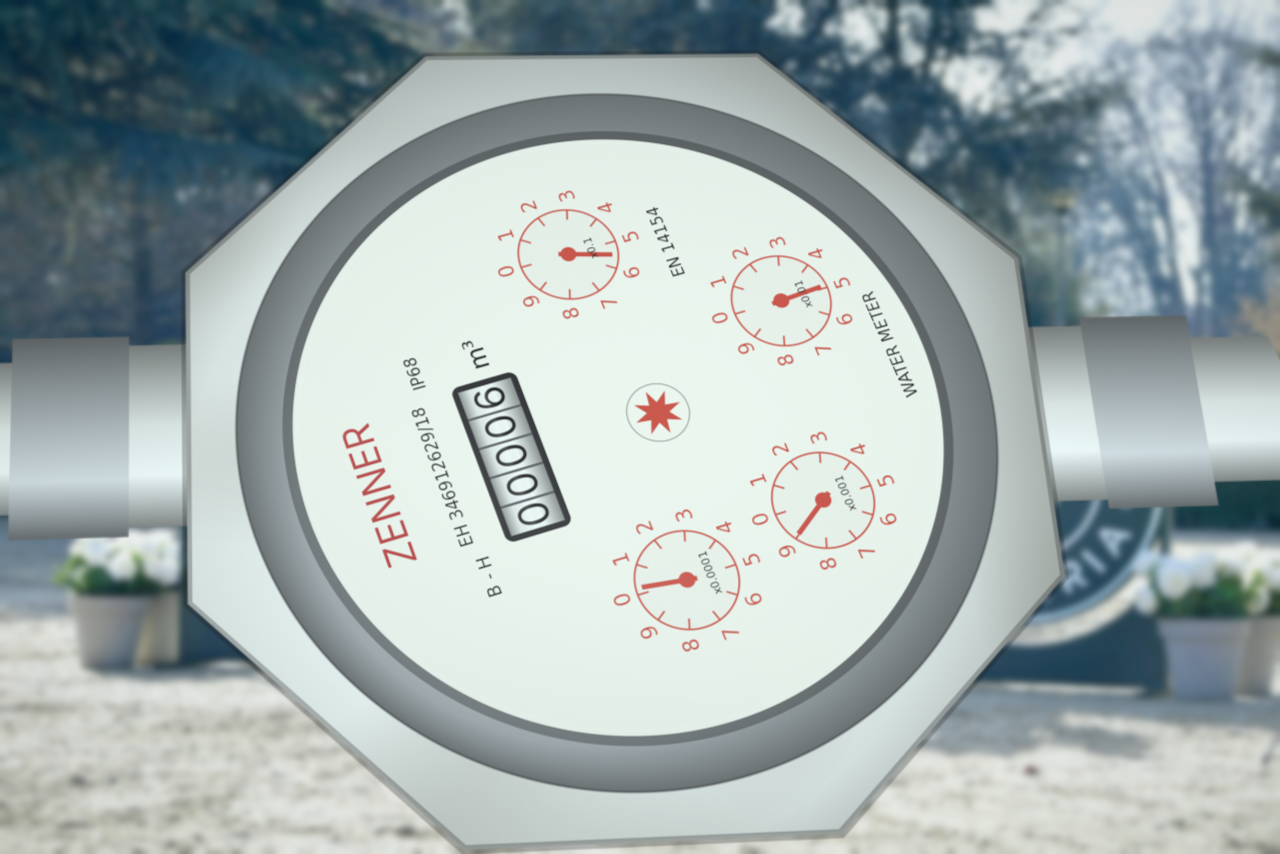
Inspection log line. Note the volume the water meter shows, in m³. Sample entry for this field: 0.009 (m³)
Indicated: 6.5490 (m³)
